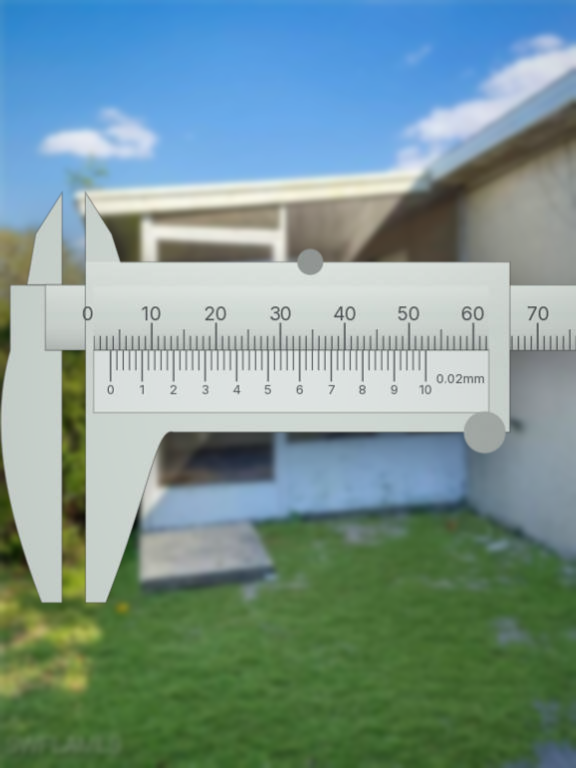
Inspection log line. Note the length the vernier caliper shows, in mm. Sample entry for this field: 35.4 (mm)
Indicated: 3.6 (mm)
